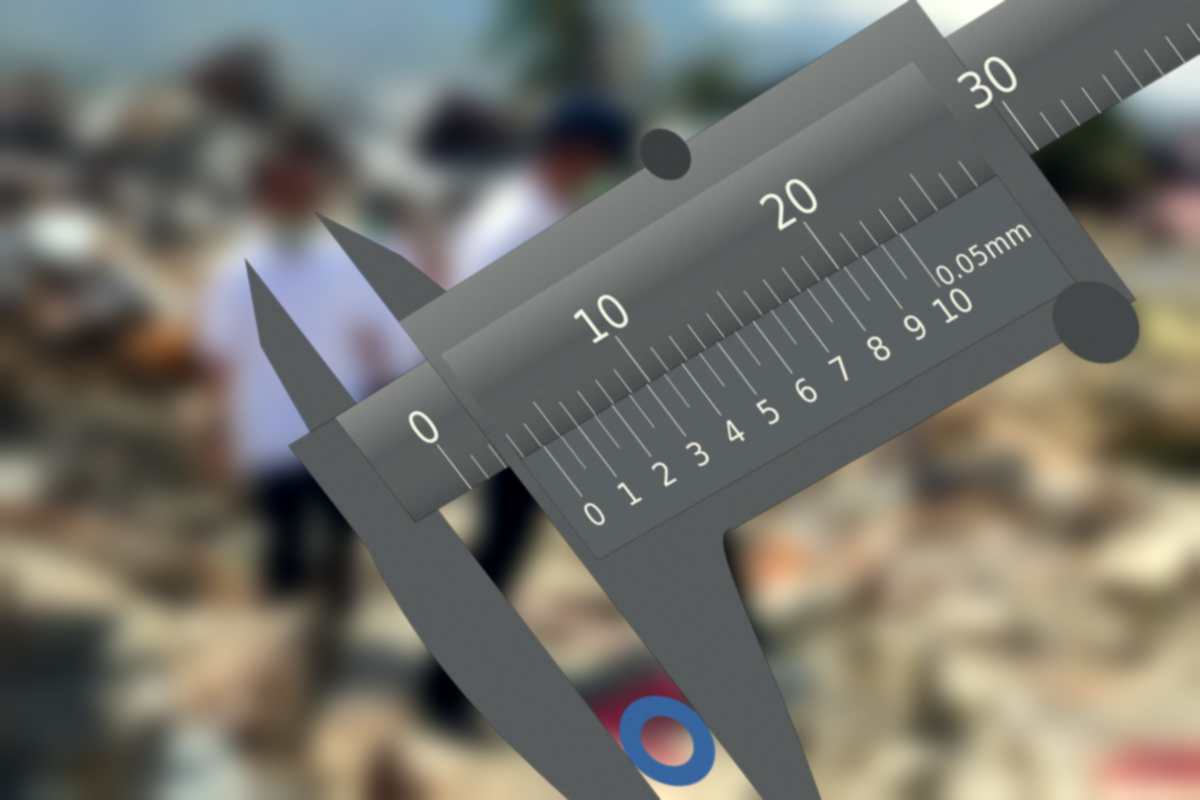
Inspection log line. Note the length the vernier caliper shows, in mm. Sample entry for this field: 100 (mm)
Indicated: 4.1 (mm)
